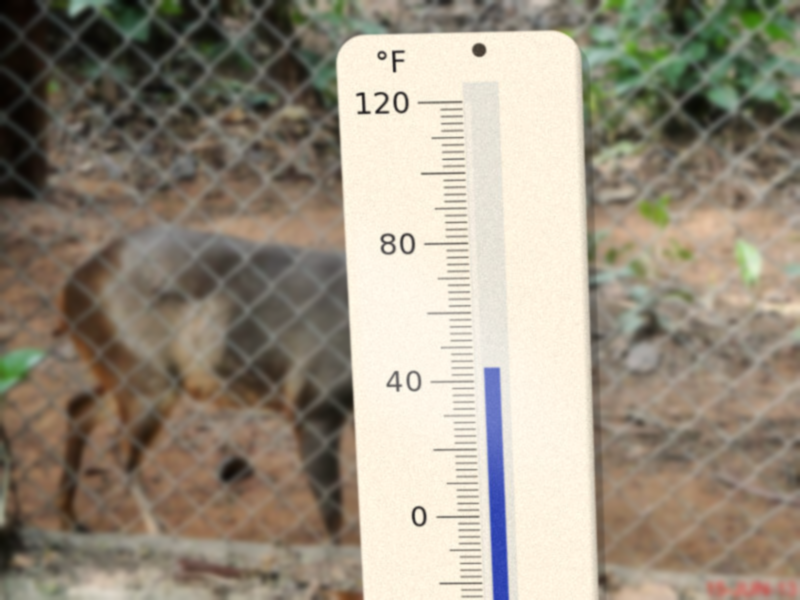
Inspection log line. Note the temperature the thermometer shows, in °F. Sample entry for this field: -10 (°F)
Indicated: 44 (°F)
